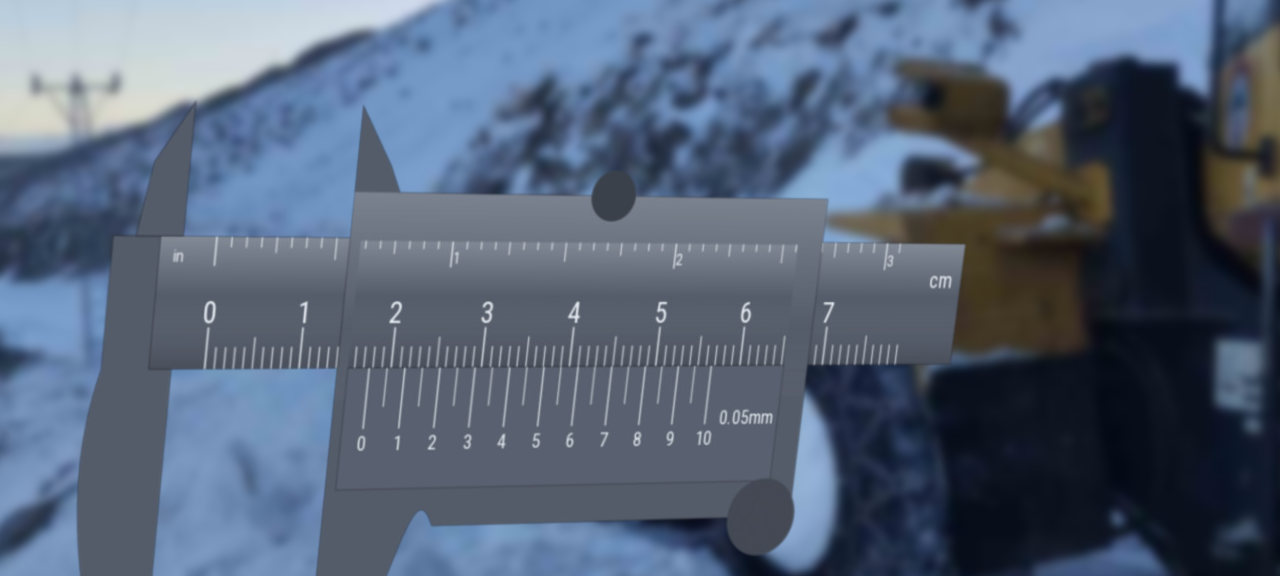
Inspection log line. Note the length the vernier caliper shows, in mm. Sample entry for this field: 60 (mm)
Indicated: 17.6 (mm)
